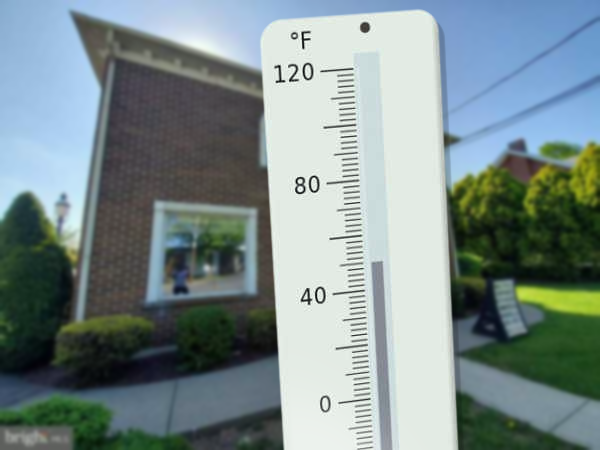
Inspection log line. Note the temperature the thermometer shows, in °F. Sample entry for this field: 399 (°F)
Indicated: 50 (°F)
